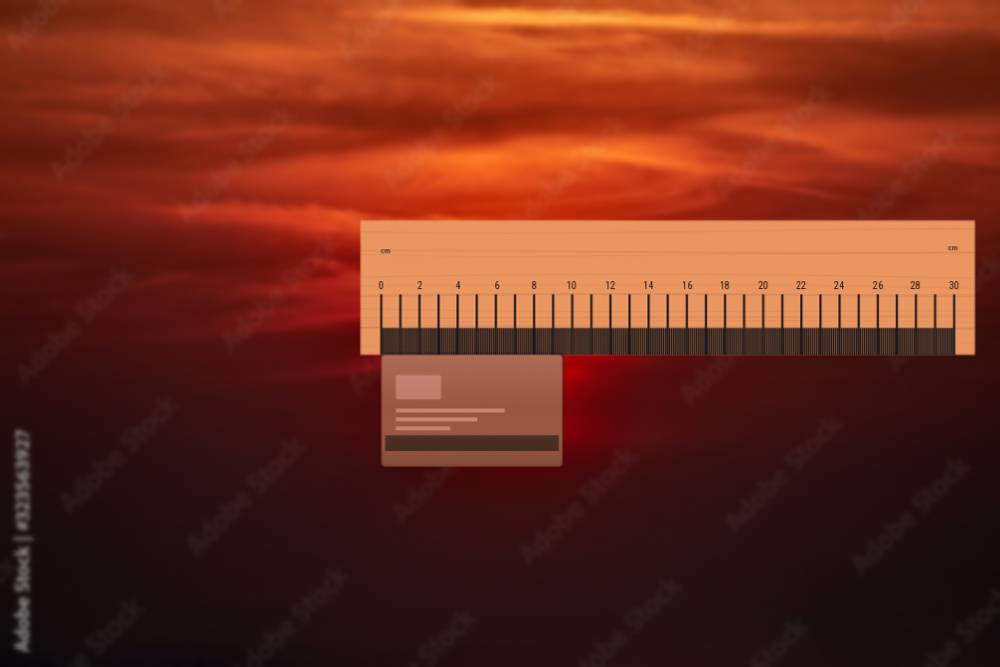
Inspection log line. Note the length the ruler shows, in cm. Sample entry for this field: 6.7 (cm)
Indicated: 9.5 (cm)
